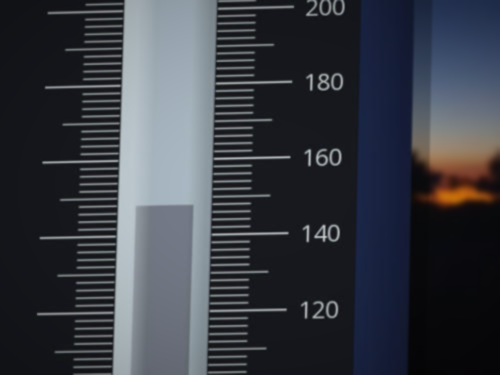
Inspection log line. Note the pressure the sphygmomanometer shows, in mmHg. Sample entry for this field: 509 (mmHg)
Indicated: 148 (mmHg)
